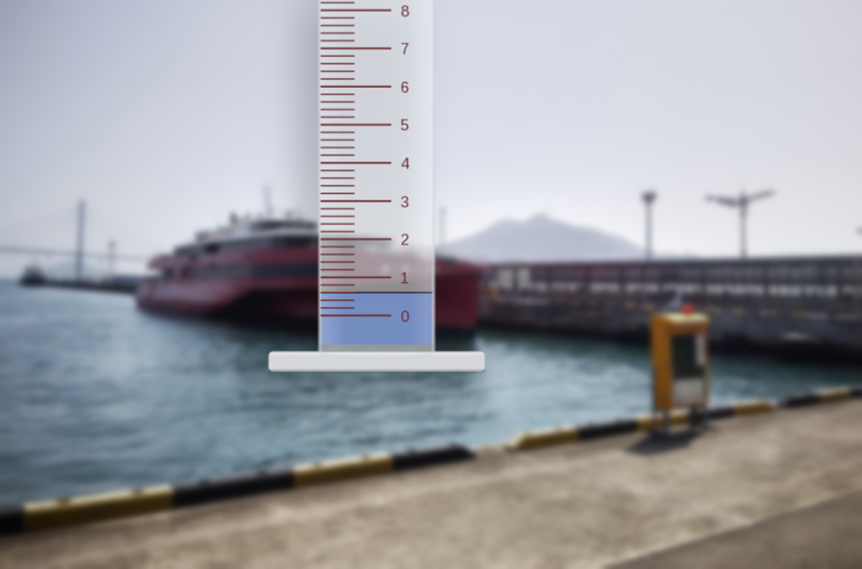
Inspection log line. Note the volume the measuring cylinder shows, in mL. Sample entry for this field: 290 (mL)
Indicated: 0.6 (mL)
